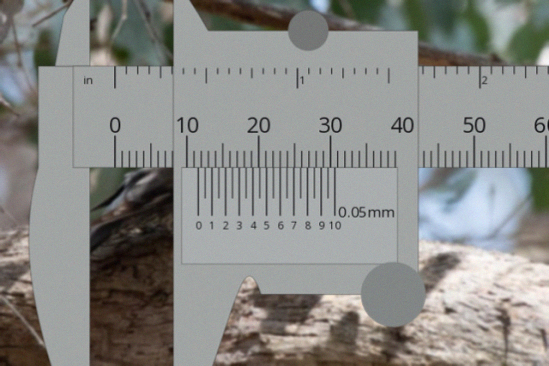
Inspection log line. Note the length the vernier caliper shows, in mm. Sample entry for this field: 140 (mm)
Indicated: 11.6 (mm)
